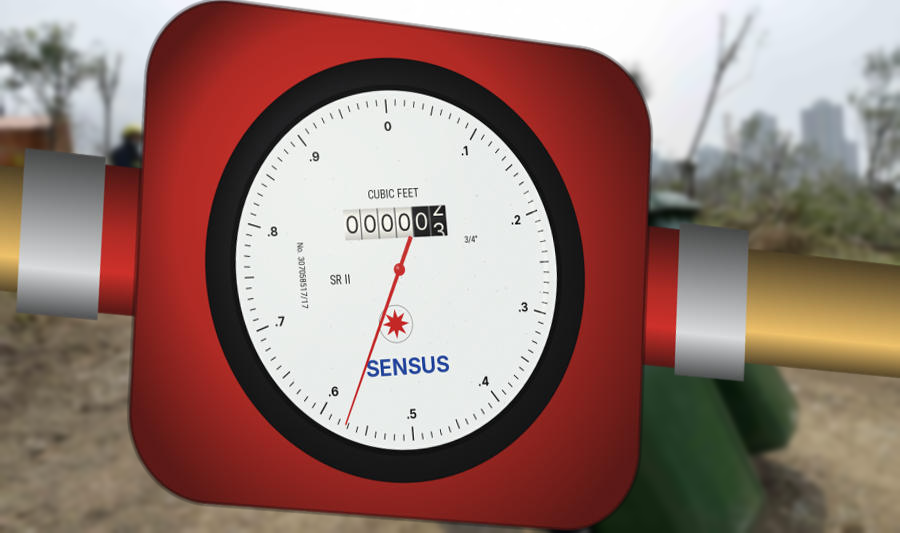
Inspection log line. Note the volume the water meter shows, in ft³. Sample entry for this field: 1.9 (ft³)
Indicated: 2.57 (ft³)
